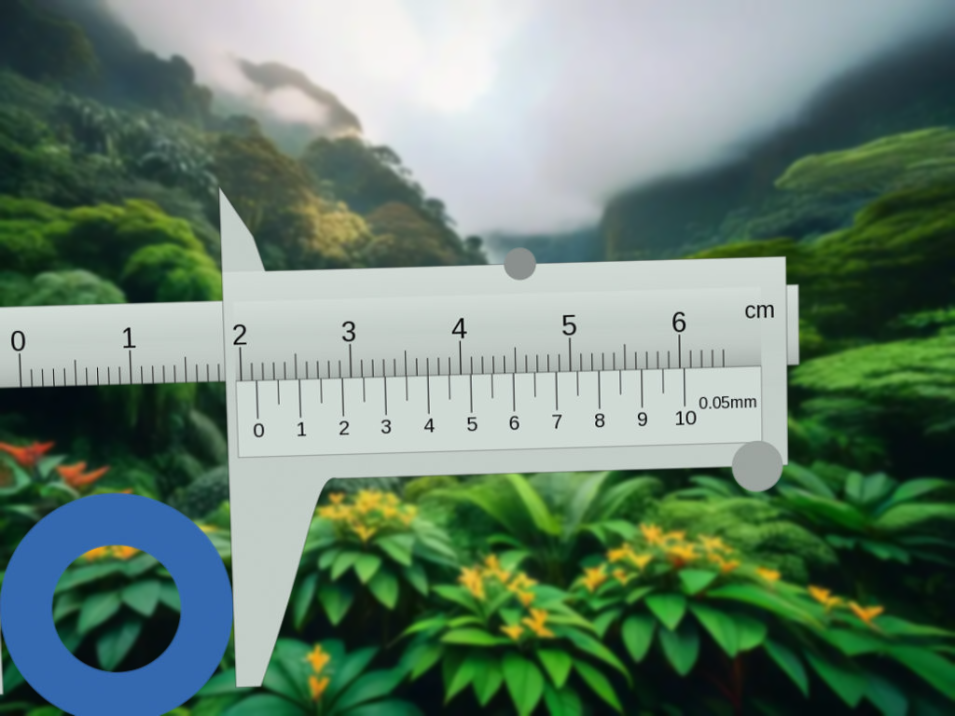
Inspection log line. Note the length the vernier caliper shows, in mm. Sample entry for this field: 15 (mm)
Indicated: 21.4 (mm)
